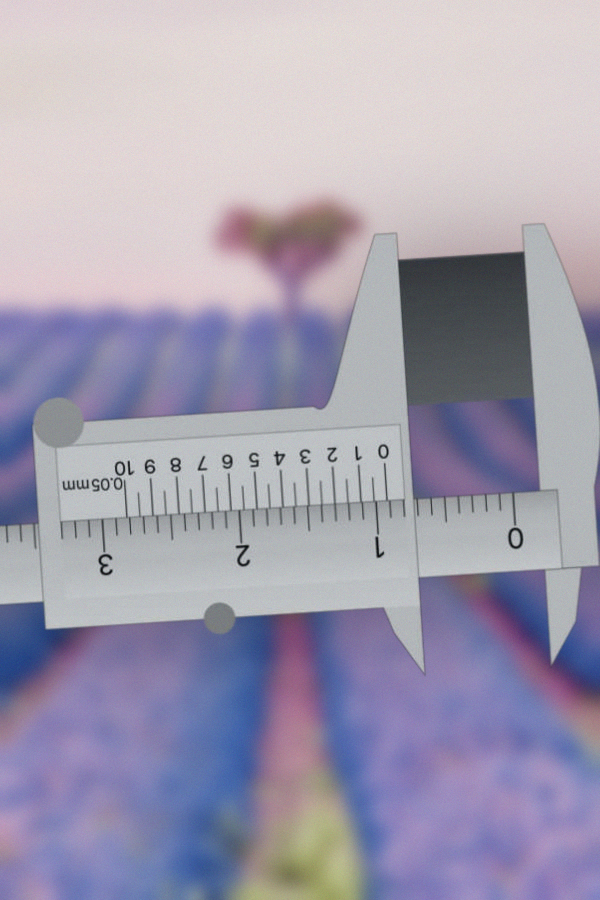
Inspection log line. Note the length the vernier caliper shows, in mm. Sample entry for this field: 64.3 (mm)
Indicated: 9.2 (mm)
